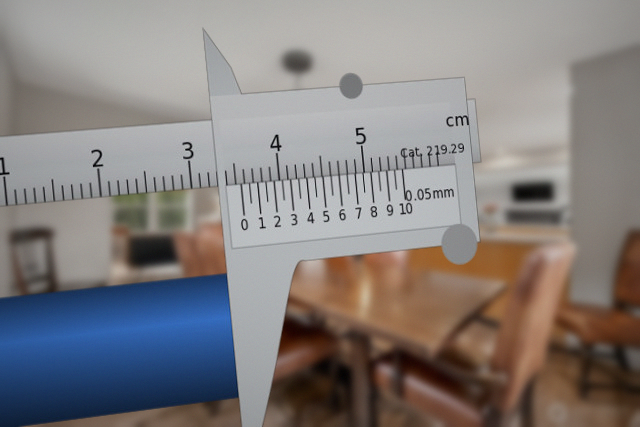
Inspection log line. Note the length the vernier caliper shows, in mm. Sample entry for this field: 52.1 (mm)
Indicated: 35.6 (mm)
